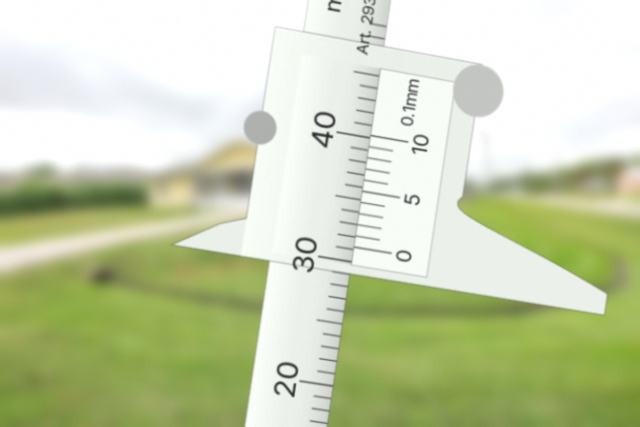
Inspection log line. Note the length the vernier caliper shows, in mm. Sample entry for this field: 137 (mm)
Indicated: 31.2 (mm)
